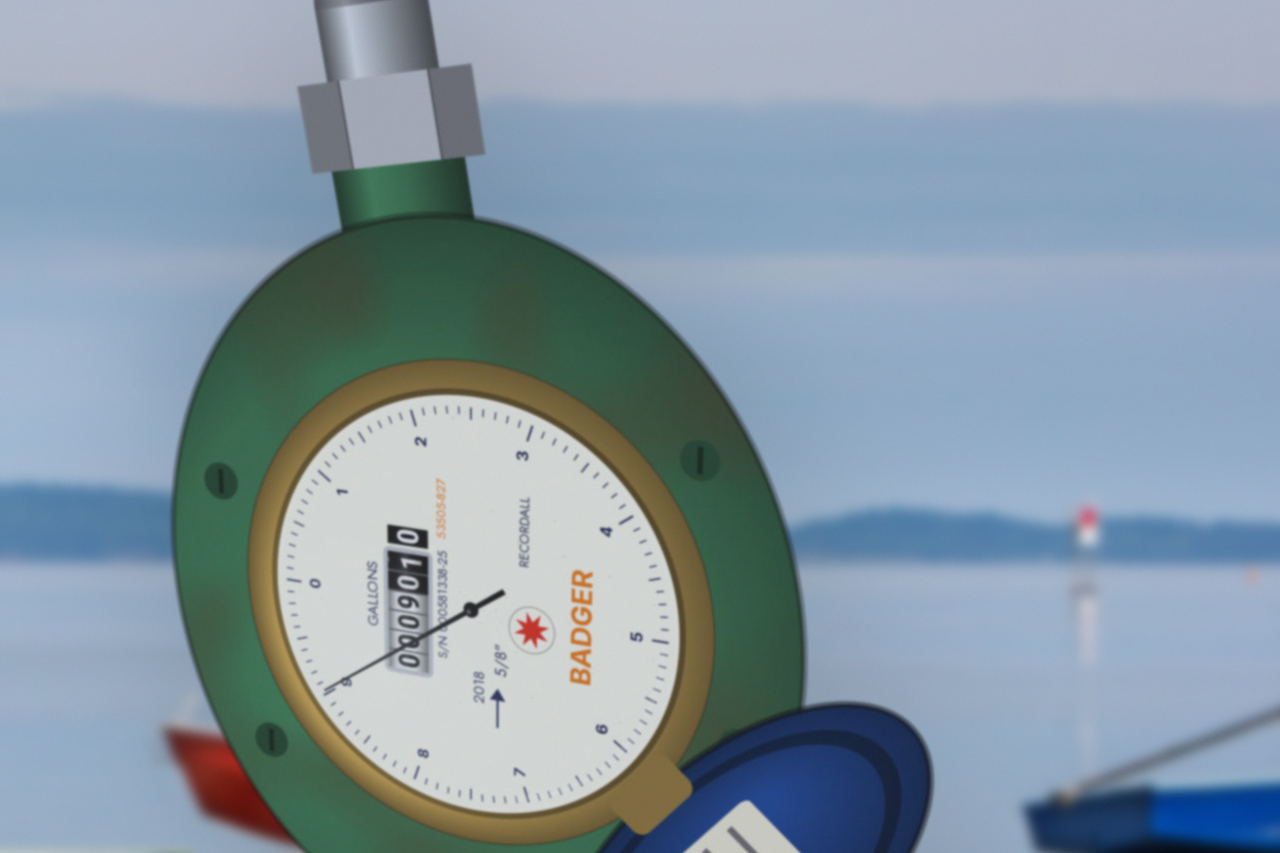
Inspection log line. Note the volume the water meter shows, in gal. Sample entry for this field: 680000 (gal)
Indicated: 9009.0 (gal)
